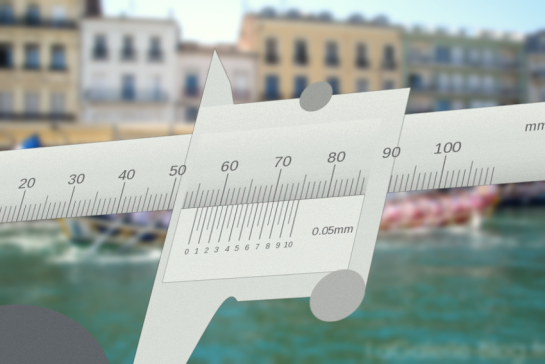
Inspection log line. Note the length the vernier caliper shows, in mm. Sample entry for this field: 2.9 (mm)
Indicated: 55.8 (mm)
